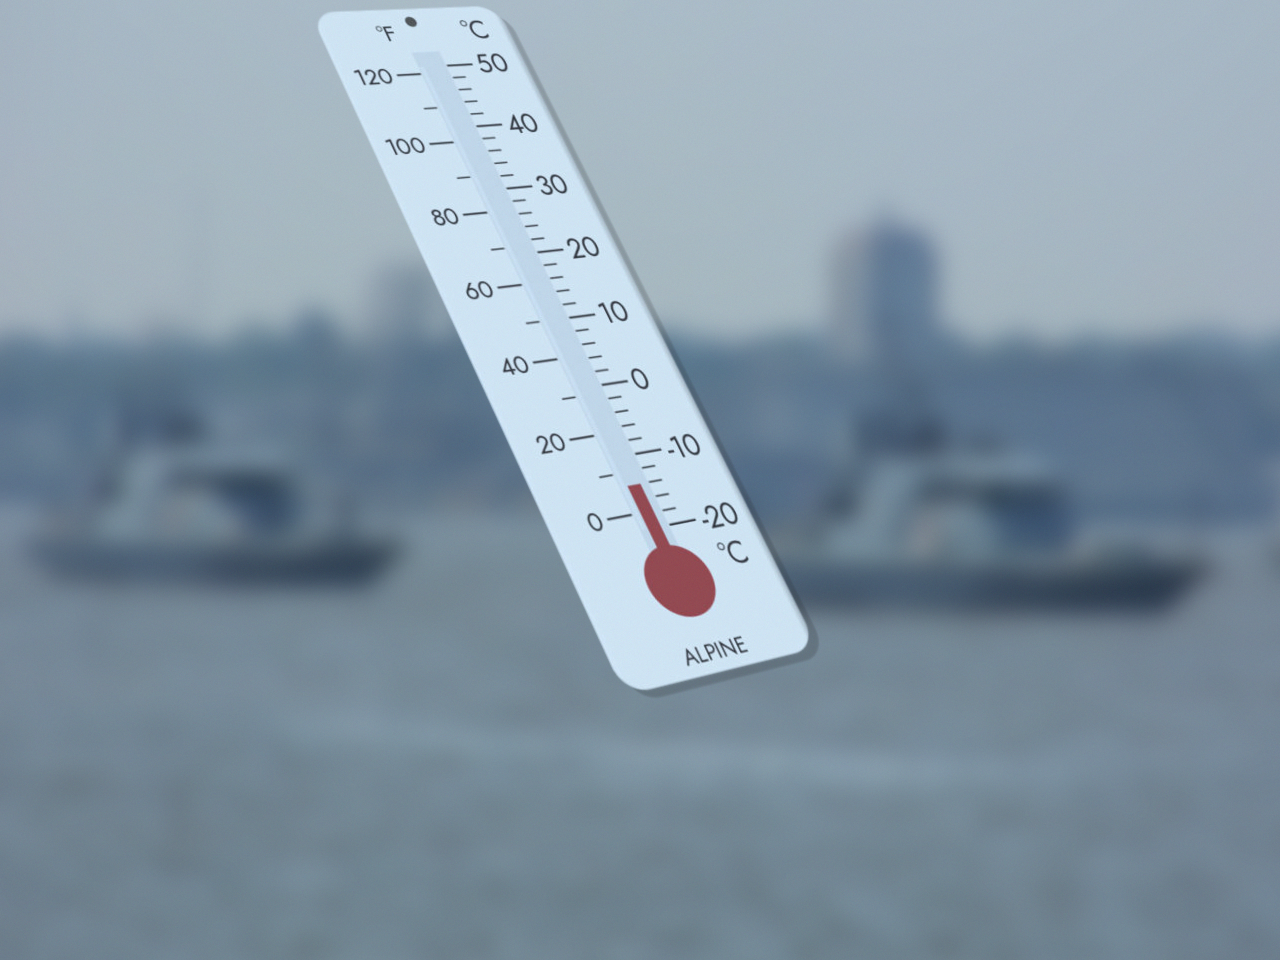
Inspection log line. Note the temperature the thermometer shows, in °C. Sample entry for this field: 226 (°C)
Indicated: -14 (°C)
